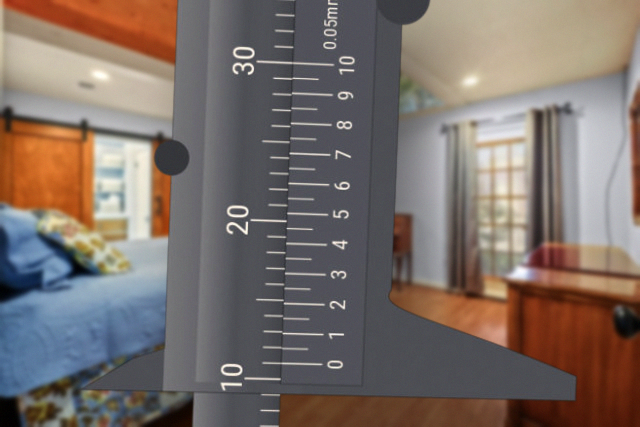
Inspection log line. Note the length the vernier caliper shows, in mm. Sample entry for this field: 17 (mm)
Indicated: 11.0 (mm)
